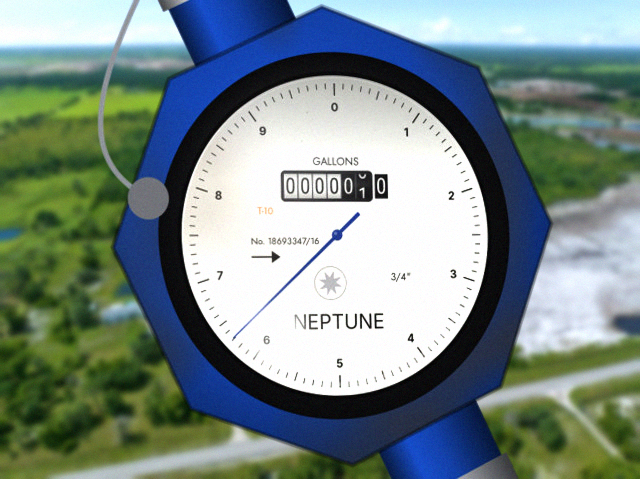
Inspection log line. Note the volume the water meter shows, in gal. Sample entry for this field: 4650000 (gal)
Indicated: 6.3 (gal)
